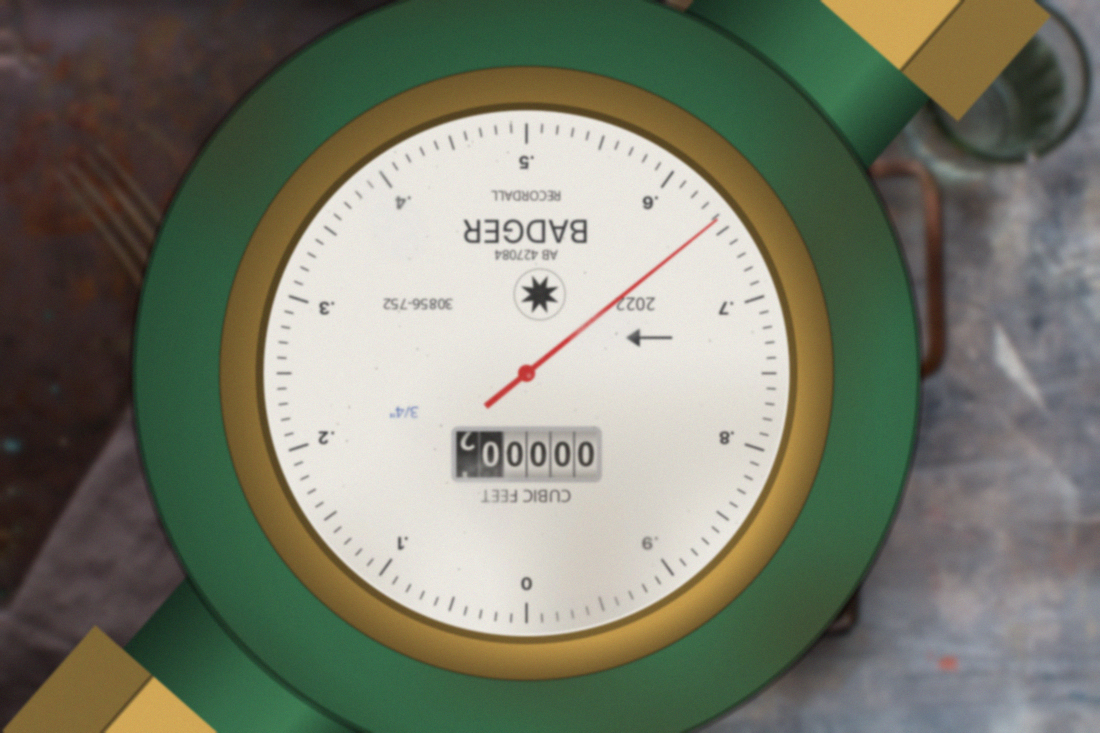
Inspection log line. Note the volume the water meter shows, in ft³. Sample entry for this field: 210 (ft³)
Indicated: 1.64 (ft³)
